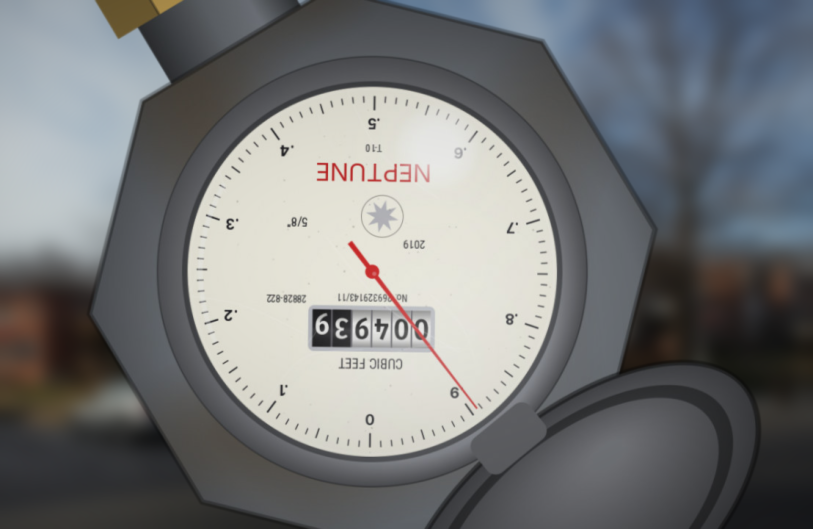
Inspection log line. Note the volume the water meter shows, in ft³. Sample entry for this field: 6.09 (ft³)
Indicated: 4938.89 (ft³)
